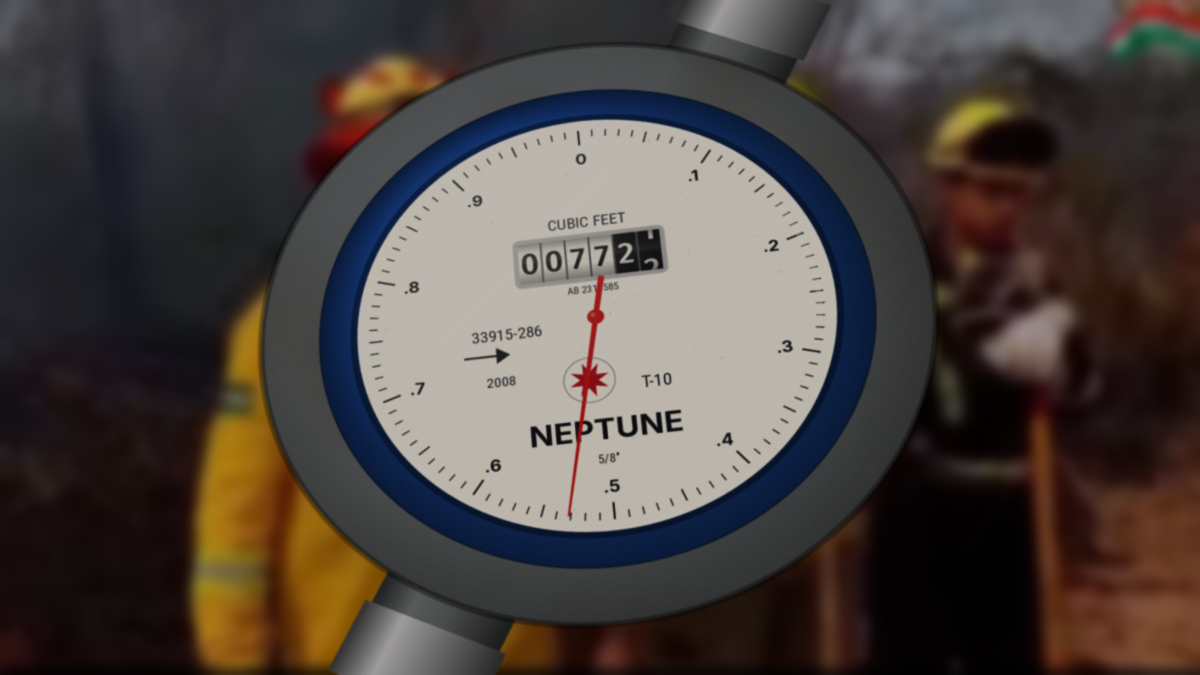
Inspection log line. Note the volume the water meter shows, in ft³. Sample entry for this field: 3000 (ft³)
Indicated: 7721.53 (ft³)
